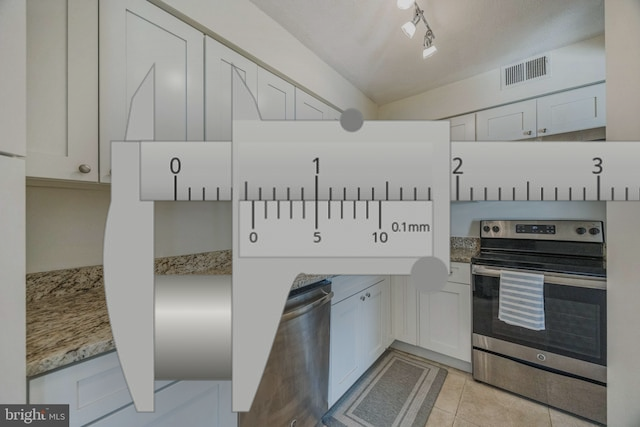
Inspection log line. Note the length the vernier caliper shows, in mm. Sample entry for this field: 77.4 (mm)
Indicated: 5.5 (mm)
